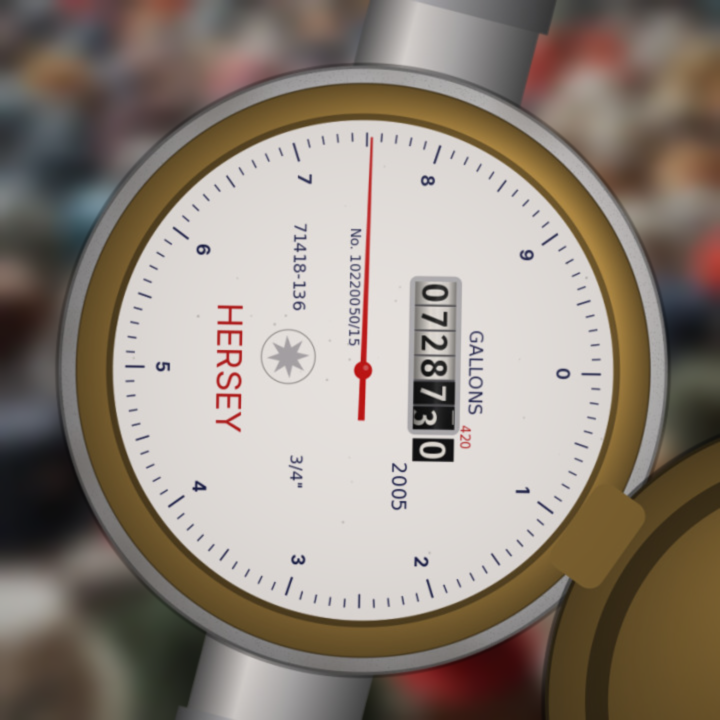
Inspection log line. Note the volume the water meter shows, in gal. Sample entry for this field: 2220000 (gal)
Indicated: 728727.5 (gal)
